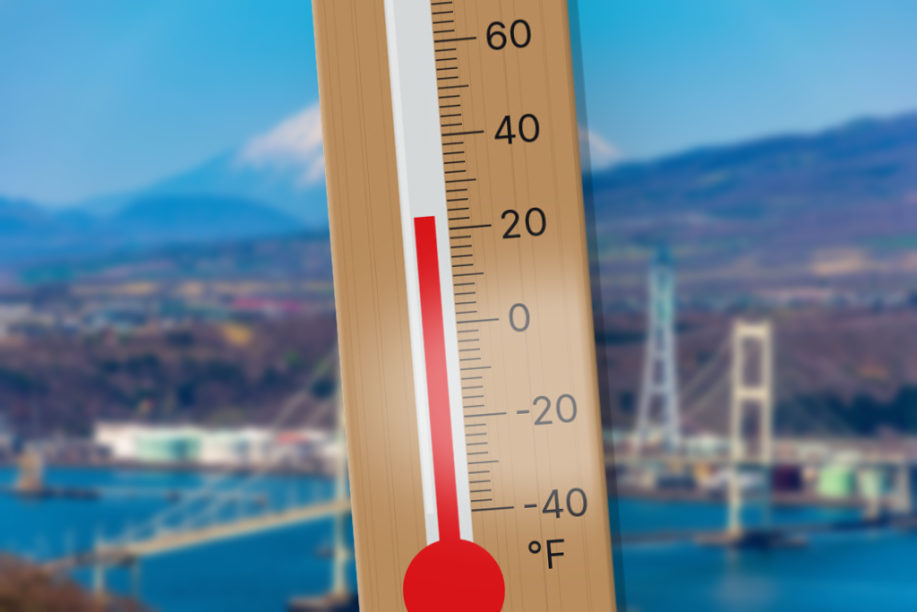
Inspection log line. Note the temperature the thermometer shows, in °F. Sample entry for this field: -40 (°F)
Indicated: 23 (°F)
